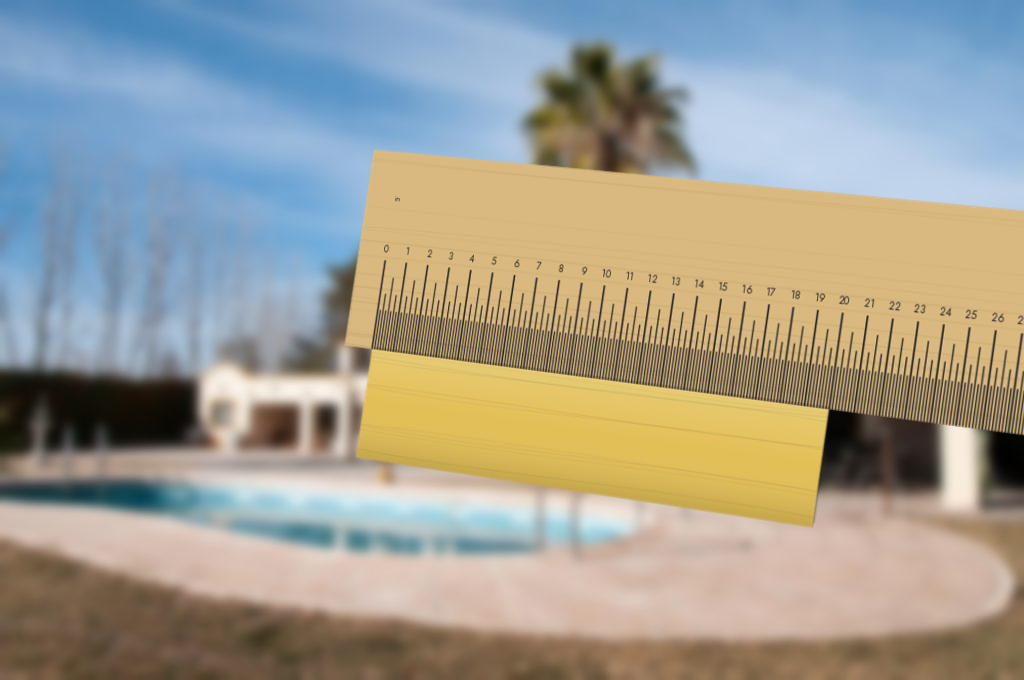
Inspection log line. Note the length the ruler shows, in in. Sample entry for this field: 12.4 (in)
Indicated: 20 (in)
